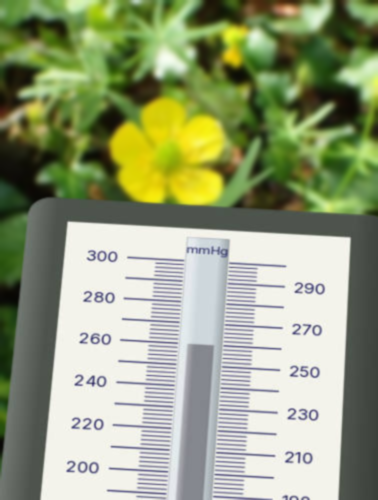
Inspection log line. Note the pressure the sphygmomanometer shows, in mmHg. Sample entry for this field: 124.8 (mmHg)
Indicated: 260 (mmHg)
